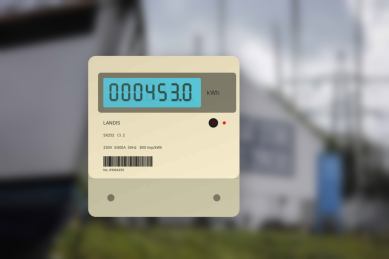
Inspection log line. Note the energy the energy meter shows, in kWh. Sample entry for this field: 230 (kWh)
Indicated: 453.0 (kWh)
